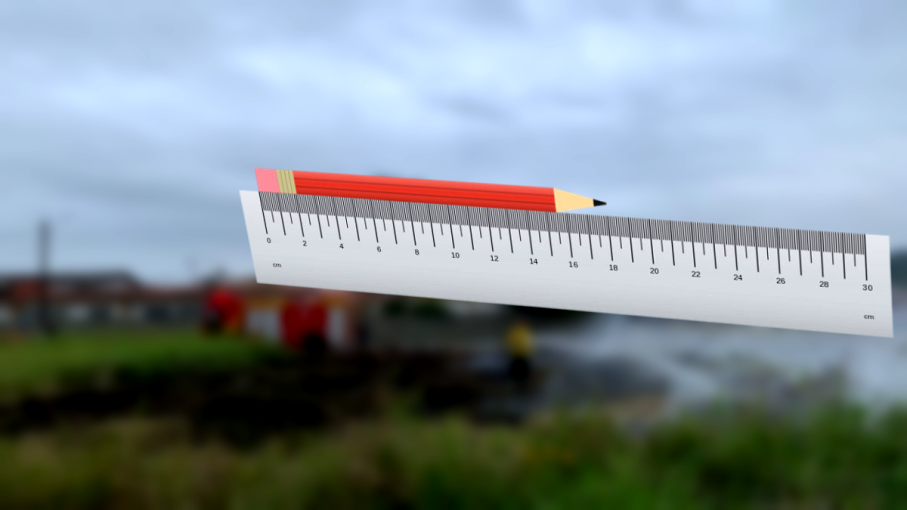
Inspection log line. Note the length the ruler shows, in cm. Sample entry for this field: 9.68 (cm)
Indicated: 18 (cm)
